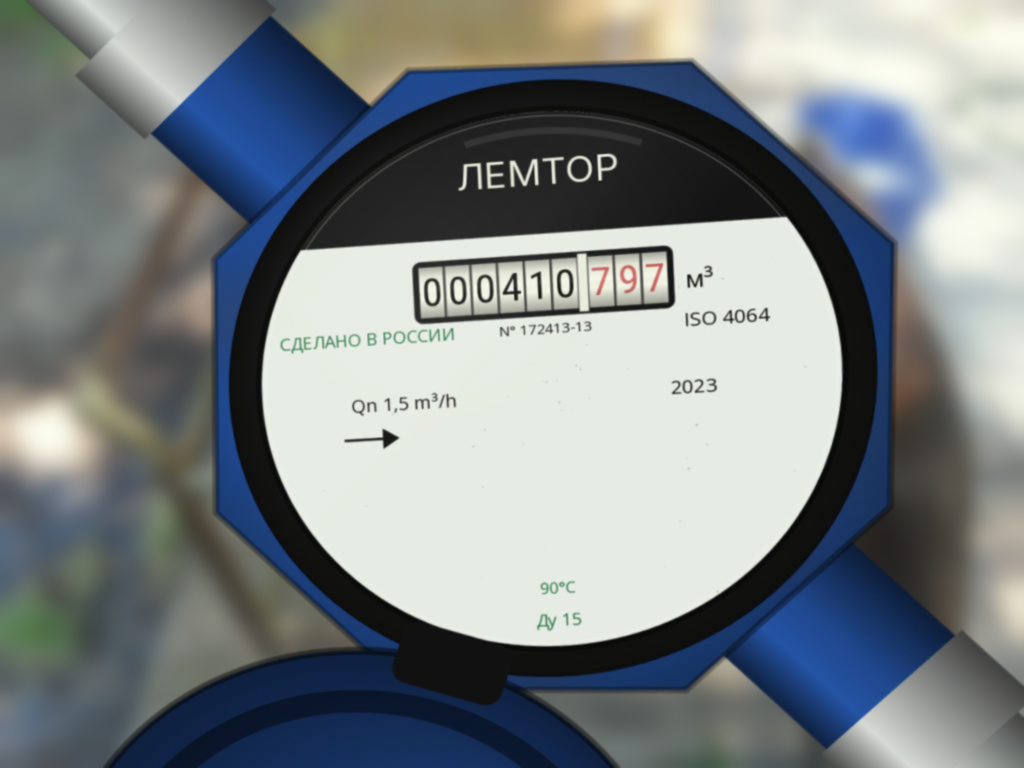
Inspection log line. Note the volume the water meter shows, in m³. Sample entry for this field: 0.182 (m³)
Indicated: 410.797 (m³)
